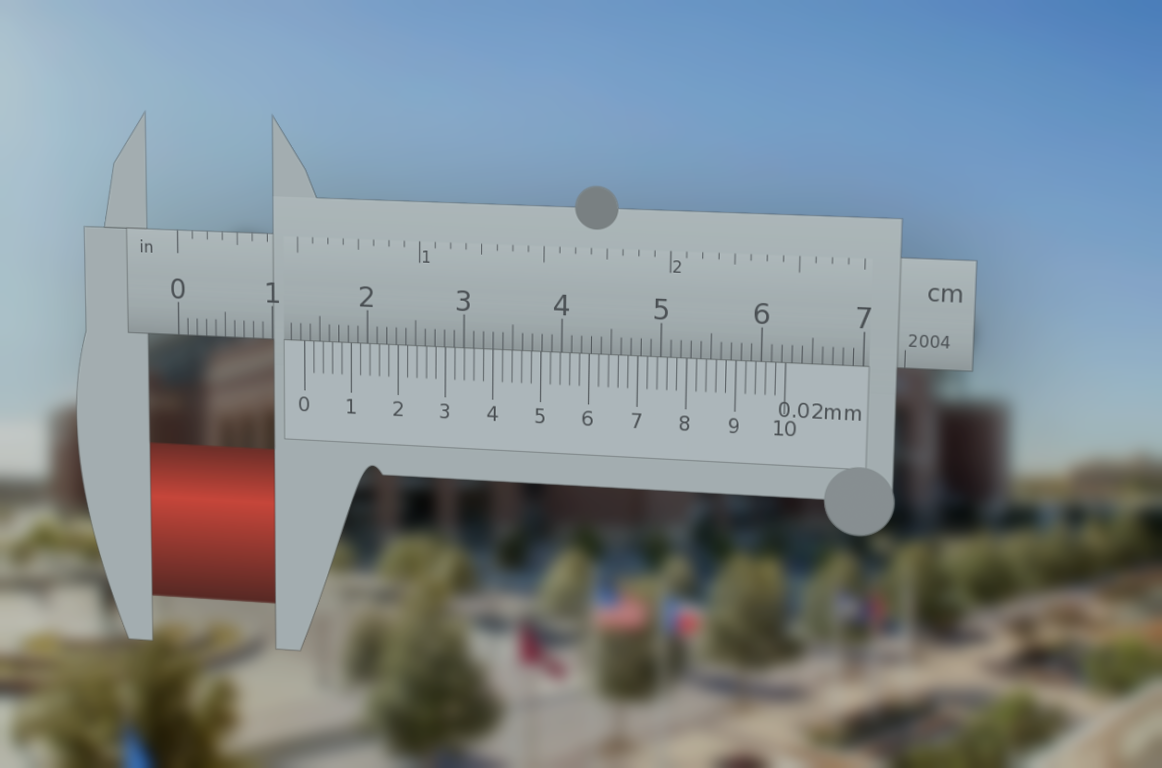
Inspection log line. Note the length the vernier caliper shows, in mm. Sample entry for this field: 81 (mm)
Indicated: 13.4 (mm)
